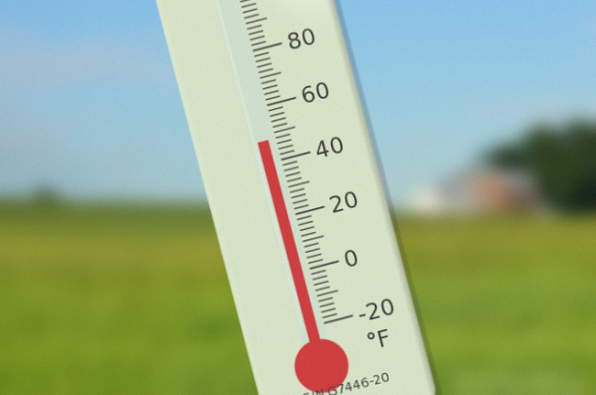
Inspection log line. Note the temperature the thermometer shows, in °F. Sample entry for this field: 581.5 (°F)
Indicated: 48 (°F)
